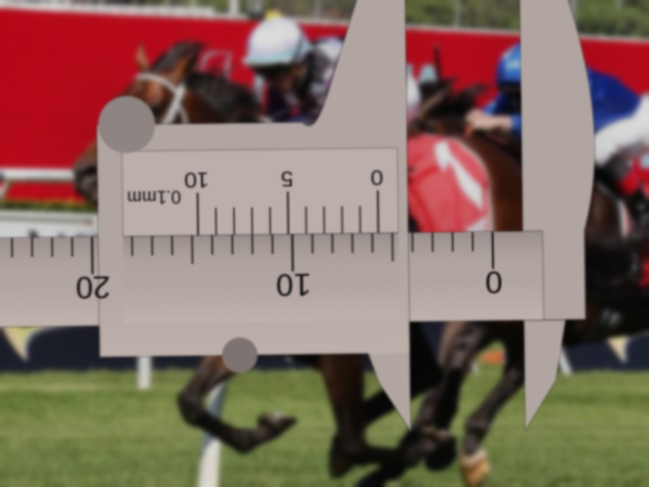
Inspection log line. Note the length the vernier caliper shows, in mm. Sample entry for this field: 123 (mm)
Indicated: 5.7 (mm)
